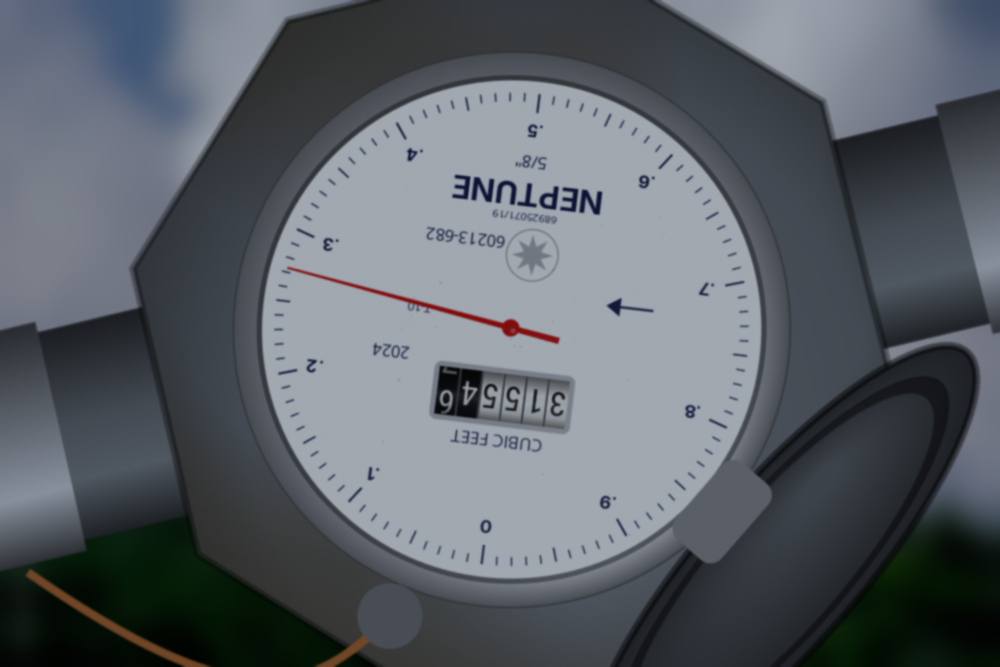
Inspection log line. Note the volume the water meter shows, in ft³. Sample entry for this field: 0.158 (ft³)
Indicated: 315546.27 (ft³)
